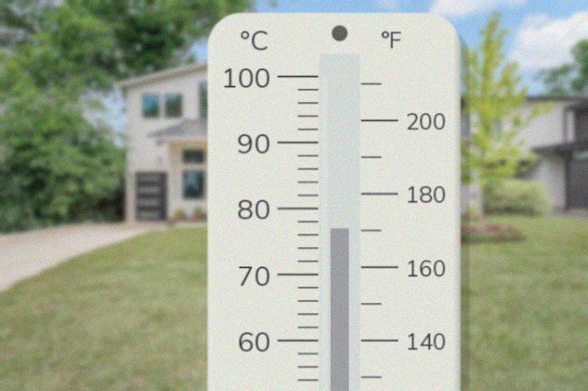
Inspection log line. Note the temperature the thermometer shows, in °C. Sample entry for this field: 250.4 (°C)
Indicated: 77 (°C)
